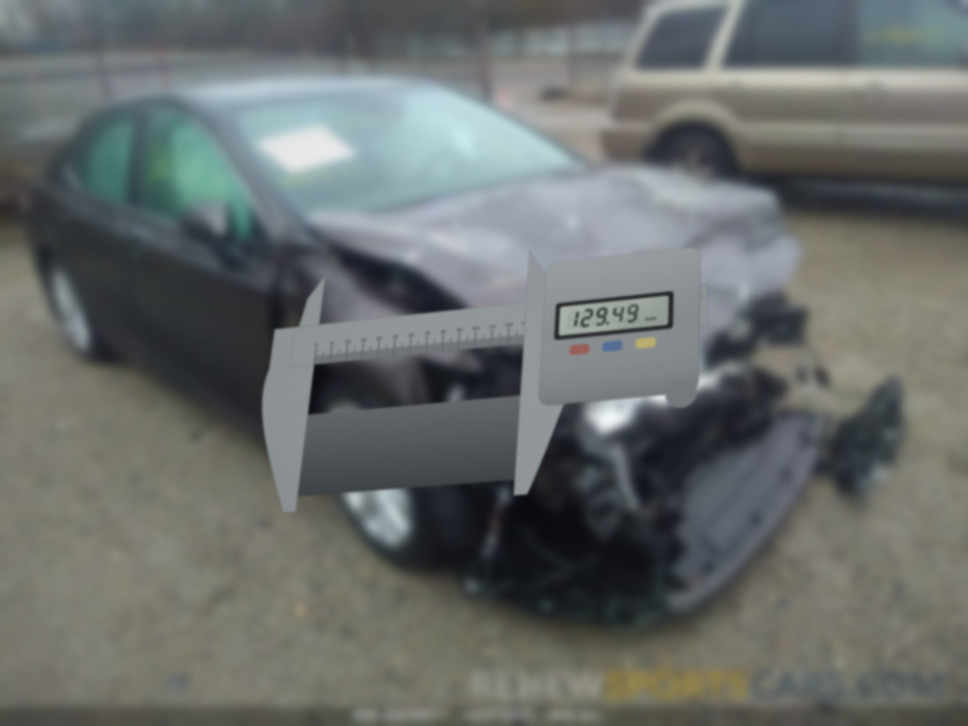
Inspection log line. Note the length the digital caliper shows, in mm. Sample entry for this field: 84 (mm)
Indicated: 129.49 (mm)
